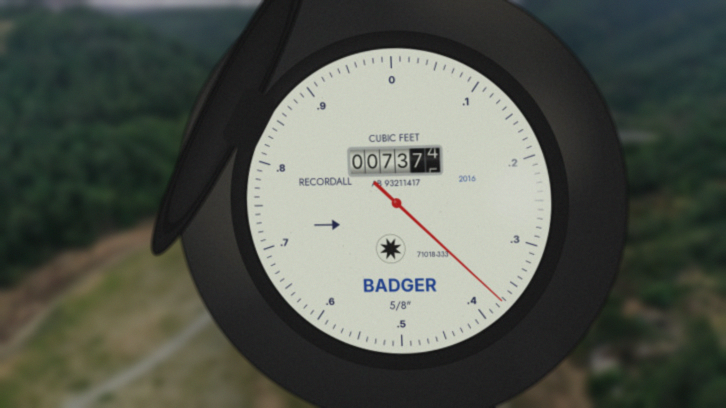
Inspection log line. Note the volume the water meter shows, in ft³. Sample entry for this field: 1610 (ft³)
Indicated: 7374.37 (ft³)
